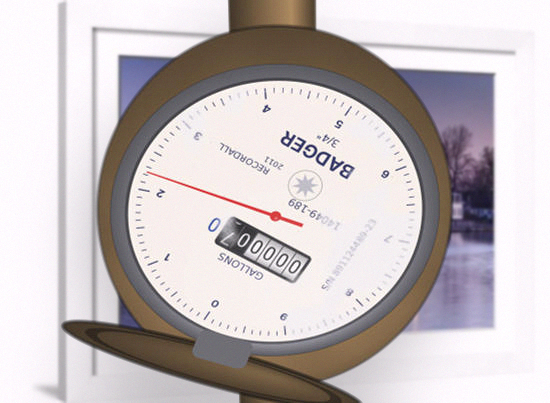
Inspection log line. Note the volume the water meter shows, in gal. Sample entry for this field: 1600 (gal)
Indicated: 72.2 (gal)
